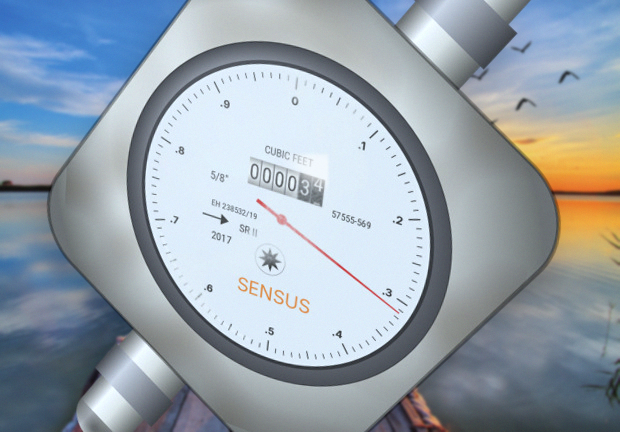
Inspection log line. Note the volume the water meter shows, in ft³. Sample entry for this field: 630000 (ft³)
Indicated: 34.31 (ft³)
